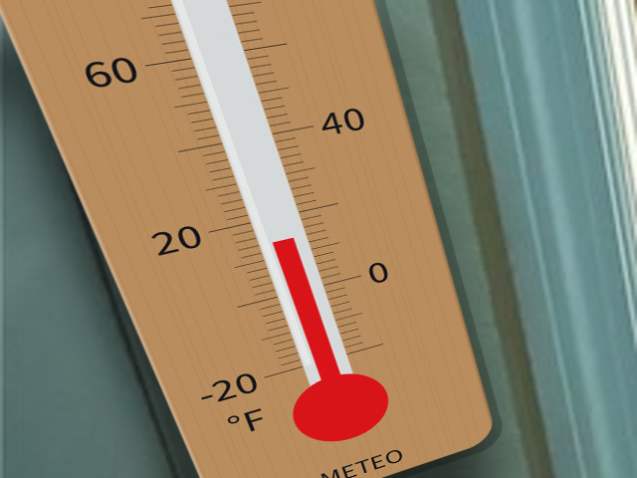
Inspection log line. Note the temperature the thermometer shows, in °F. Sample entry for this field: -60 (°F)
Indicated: 14 (°F)
